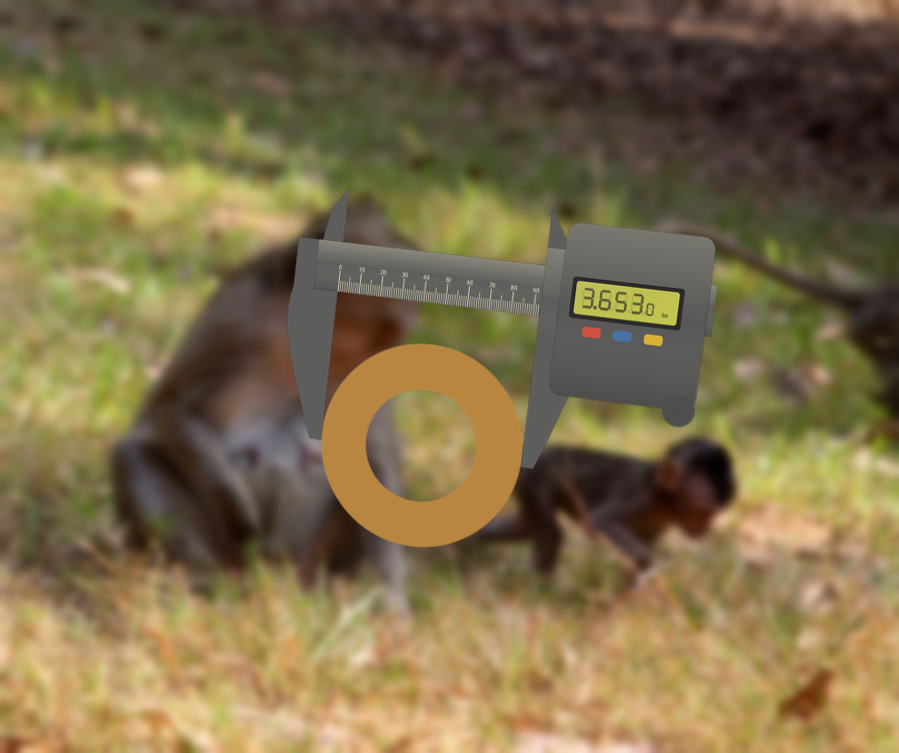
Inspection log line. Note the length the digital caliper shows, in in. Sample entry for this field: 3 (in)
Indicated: 3.6530 (in)
